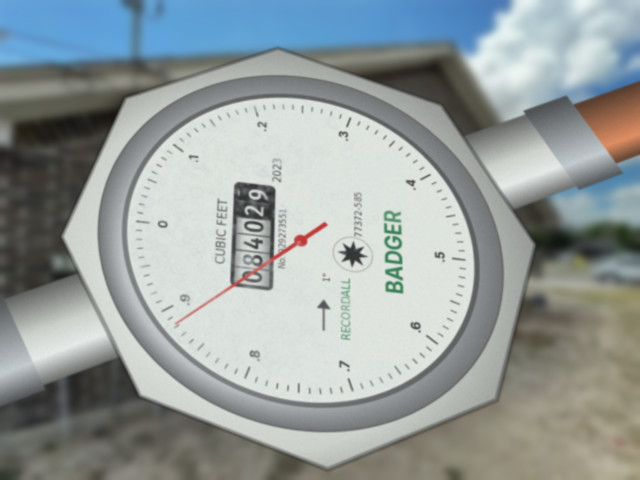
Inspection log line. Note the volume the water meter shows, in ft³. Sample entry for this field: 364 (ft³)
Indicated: 84028.88 (ft³)
